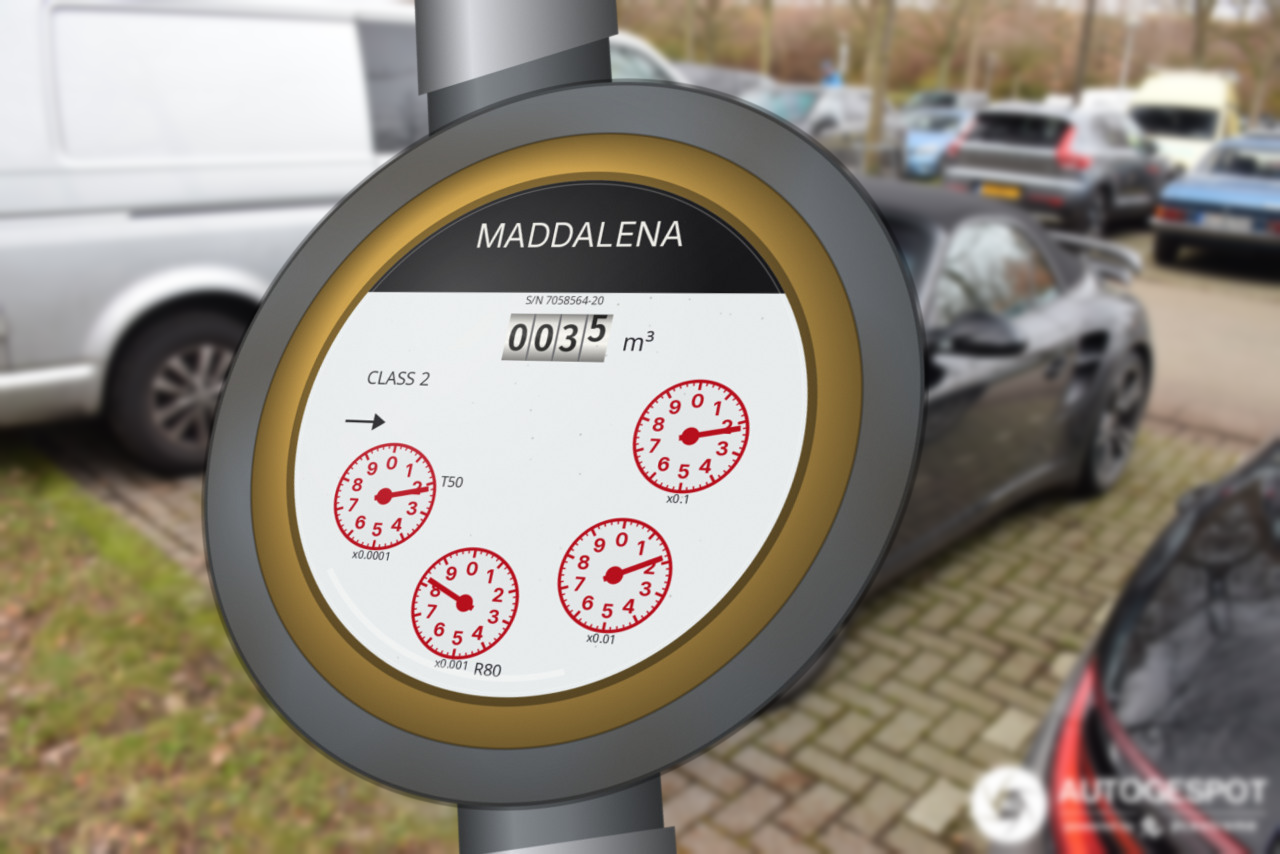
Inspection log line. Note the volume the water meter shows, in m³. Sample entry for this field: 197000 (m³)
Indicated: 35.2182 (m³)
